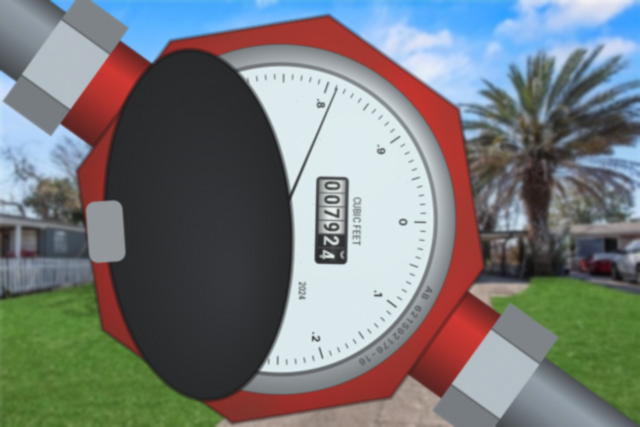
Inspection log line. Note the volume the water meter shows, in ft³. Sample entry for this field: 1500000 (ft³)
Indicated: 7923.81 (ft³)
